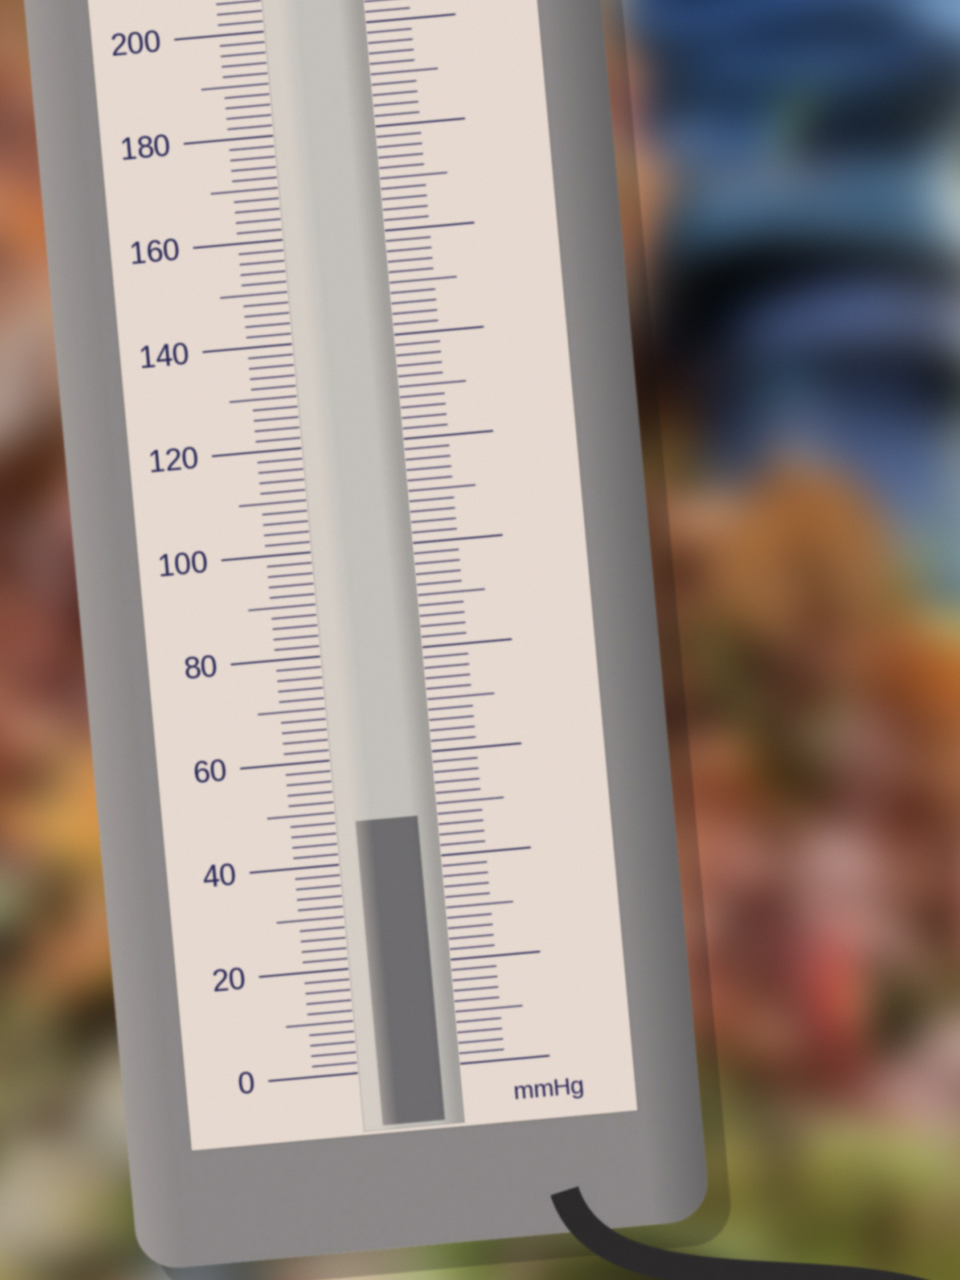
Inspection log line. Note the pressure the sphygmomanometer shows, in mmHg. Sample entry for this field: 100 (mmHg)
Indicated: 48 (mmHg)
